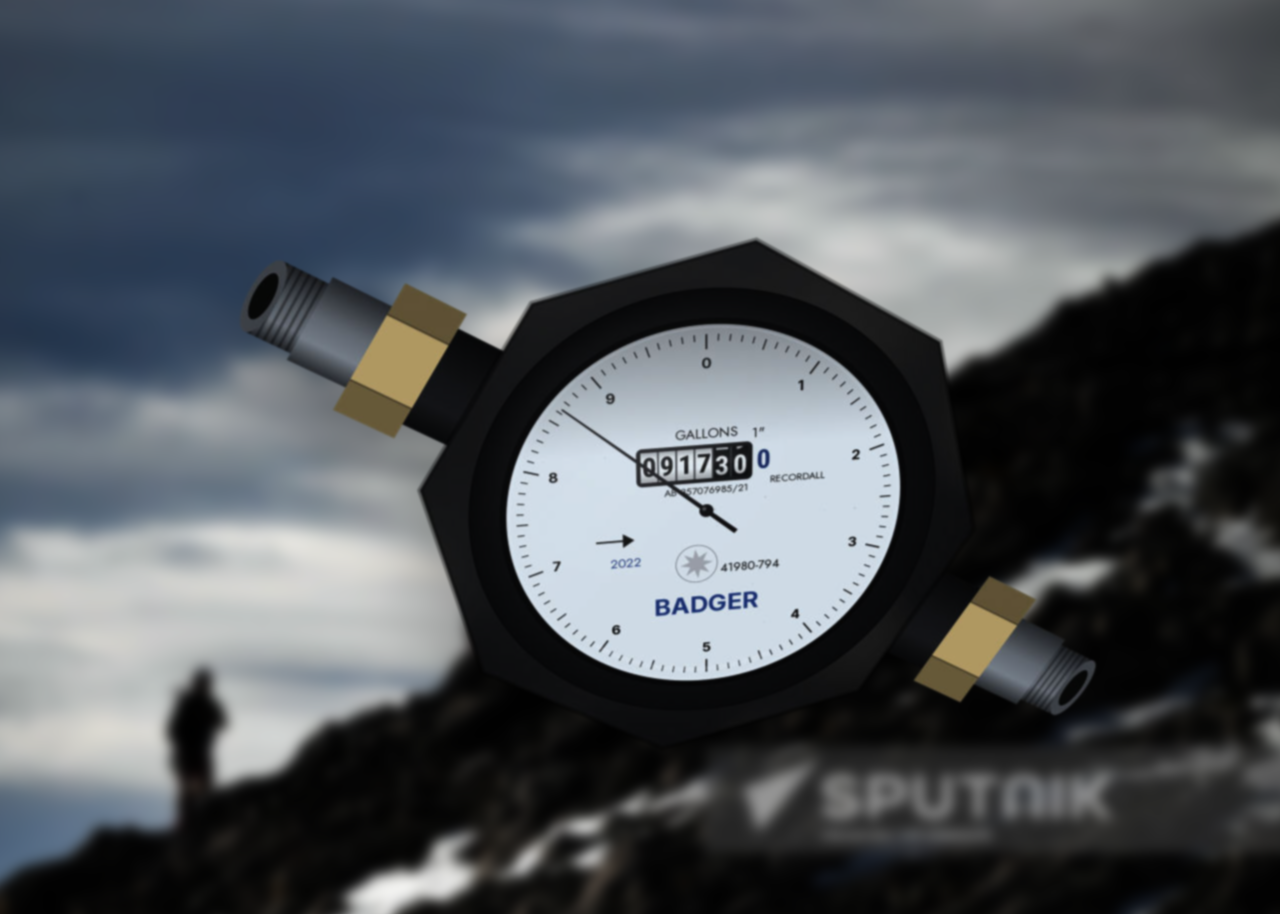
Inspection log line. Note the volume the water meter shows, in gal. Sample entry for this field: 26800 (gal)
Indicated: 917298.6 (gal)
